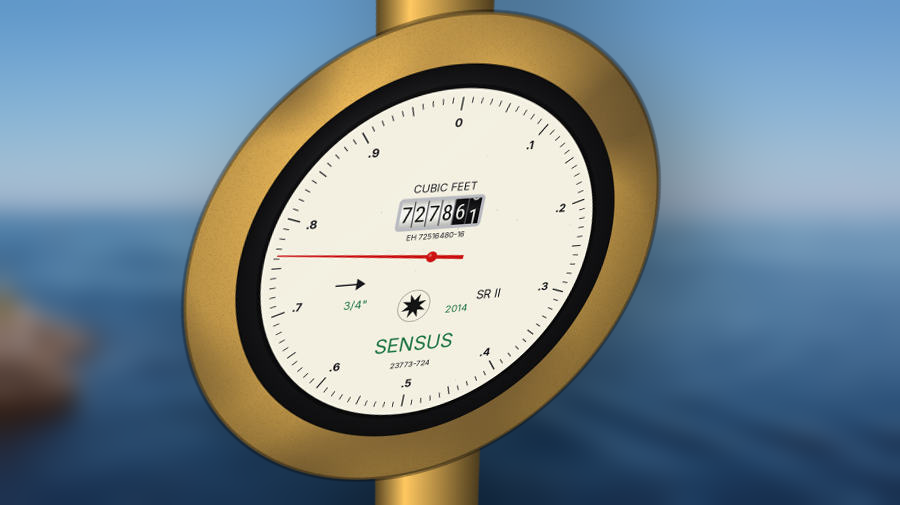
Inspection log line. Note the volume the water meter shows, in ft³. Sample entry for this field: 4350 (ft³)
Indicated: 727860.76 (ft³)
